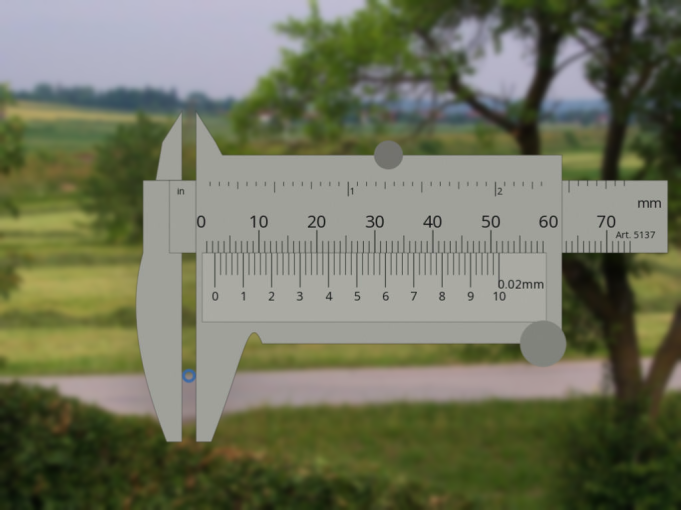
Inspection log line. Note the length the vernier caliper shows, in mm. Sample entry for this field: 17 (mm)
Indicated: 2.4 (mm)
